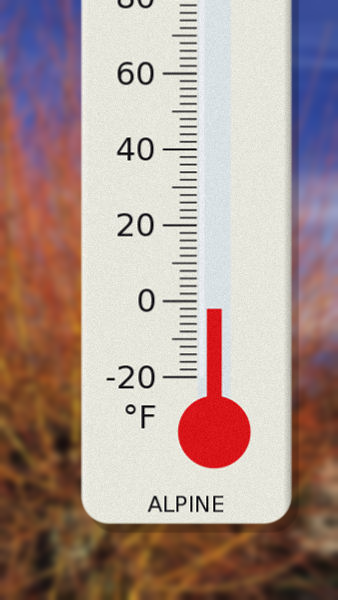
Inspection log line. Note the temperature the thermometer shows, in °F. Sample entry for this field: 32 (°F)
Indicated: -2 (°F)
